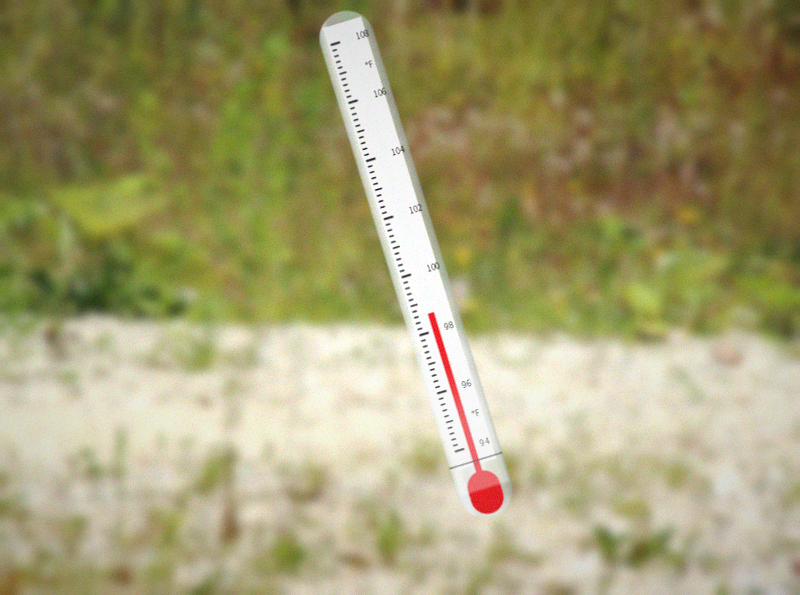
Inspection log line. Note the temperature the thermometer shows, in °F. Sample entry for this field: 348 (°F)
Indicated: 98.6 (°F)
